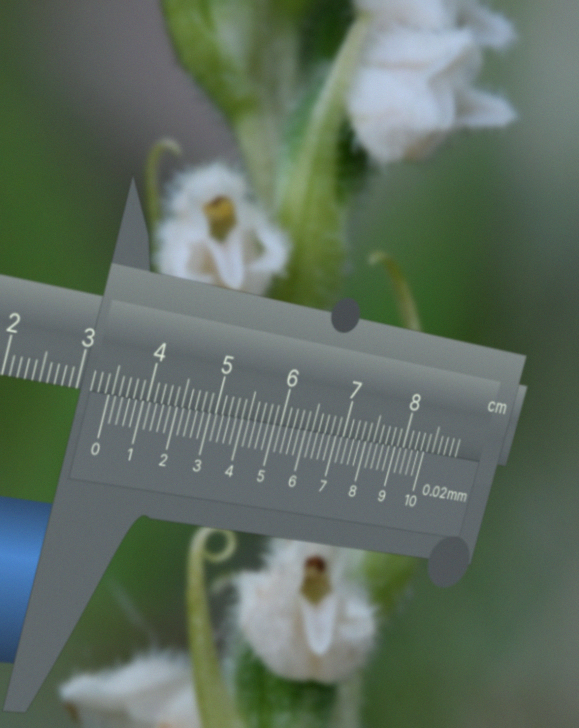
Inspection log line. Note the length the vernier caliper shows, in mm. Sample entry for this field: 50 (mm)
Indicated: 34.5 (mm)
